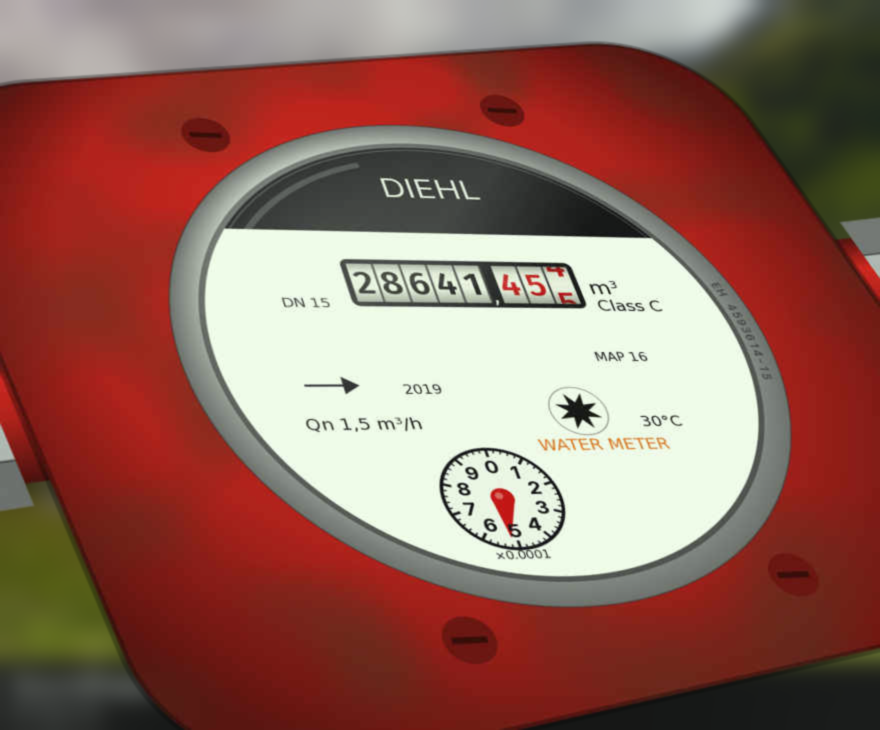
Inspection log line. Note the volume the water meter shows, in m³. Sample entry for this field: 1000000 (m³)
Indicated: 28641.4545 (m³)
